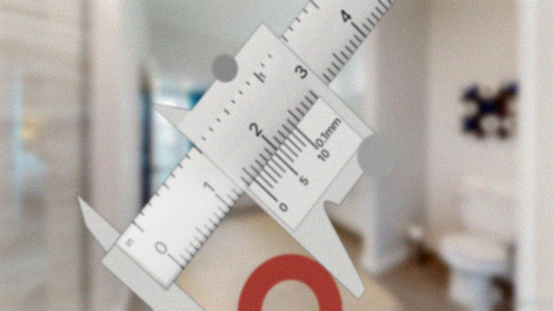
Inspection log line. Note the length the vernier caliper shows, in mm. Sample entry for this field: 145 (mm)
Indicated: 15.0 (mm)
